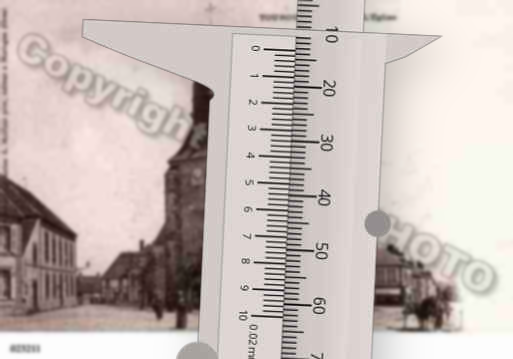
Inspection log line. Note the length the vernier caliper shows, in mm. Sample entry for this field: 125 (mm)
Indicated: 13.4 (mm)
